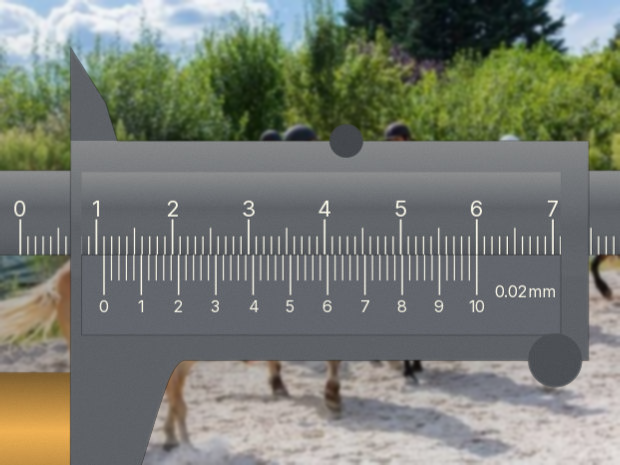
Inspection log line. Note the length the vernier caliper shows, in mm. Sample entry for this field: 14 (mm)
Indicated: 11.0 (mm)
